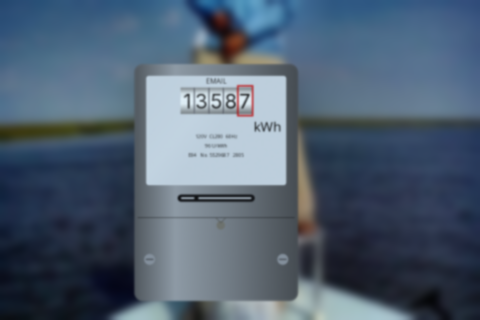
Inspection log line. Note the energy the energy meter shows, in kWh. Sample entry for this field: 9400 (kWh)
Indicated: 1358.7 (kWh)
